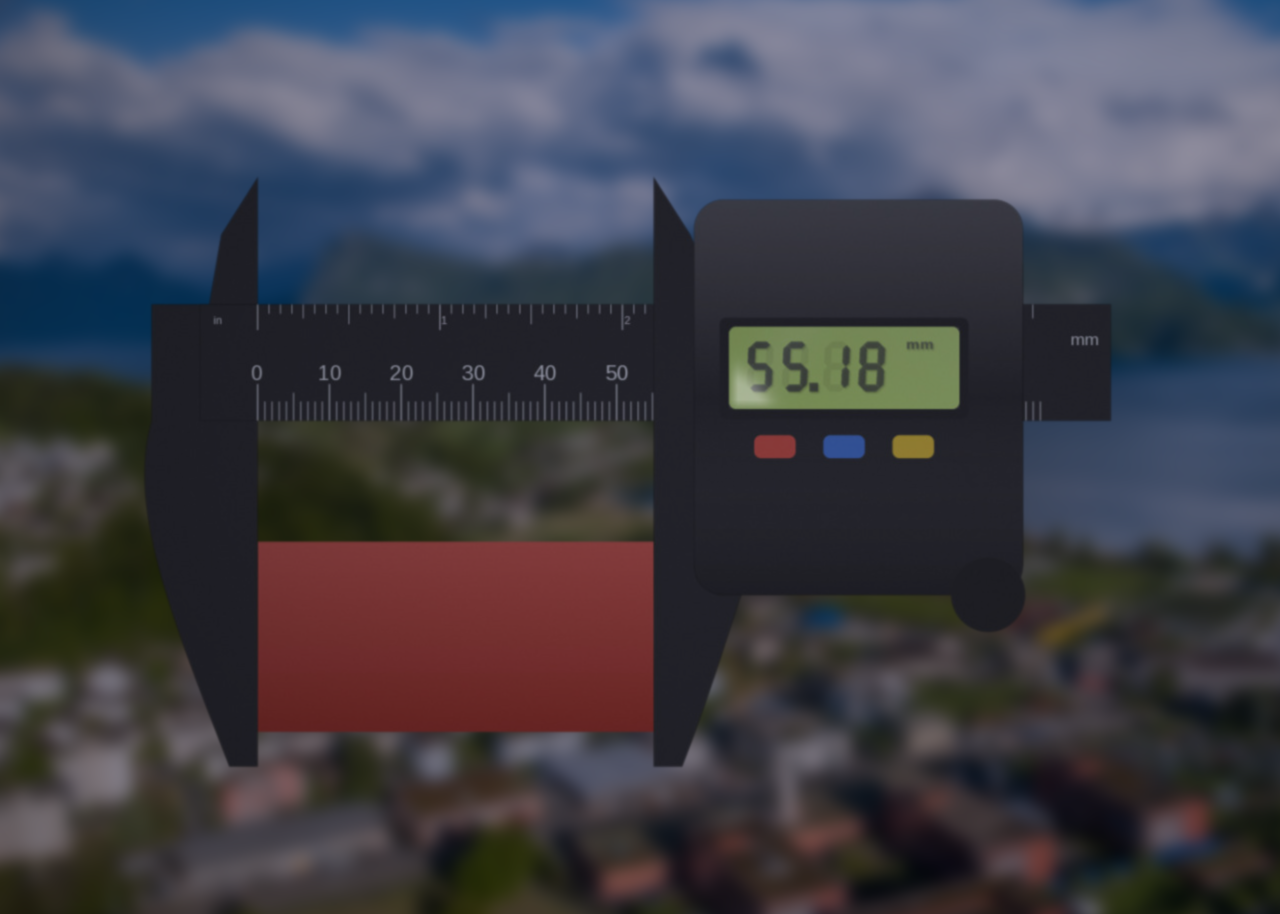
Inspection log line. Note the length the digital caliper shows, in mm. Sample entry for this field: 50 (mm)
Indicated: 55.18 (mm)
